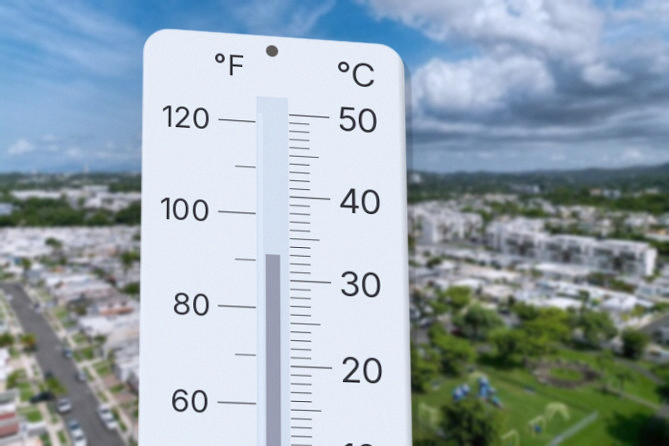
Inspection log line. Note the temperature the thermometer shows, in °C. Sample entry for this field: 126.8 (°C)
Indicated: 33 (°C)
